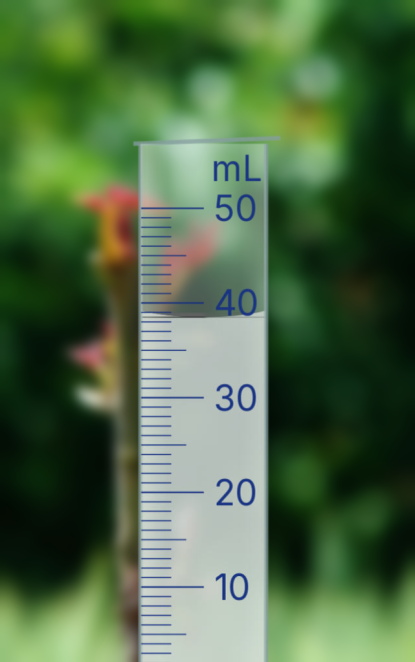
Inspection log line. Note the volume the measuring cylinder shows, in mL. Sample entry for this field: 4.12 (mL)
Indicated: 38.5 (mL)
